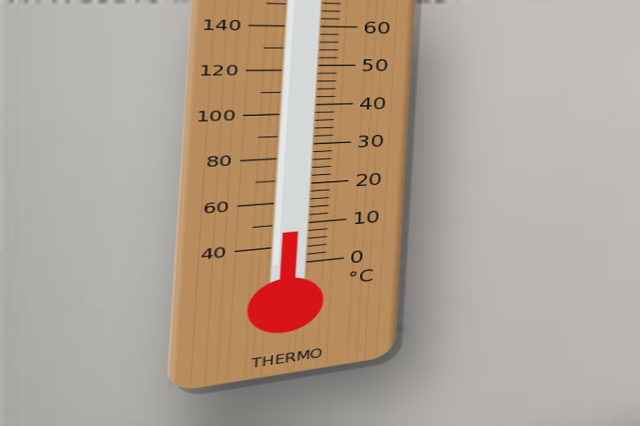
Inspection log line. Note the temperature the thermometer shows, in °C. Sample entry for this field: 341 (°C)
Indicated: 8 (°C)
